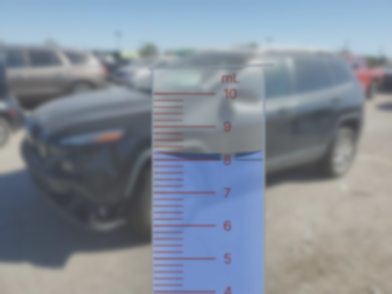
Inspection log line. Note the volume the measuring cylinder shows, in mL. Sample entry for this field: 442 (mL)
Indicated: 8 (mL)
